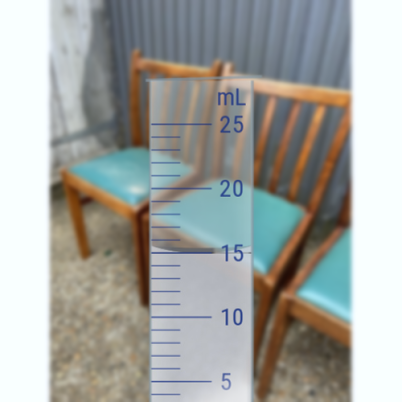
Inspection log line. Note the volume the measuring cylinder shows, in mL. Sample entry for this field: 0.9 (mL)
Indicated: 15 (mL)
